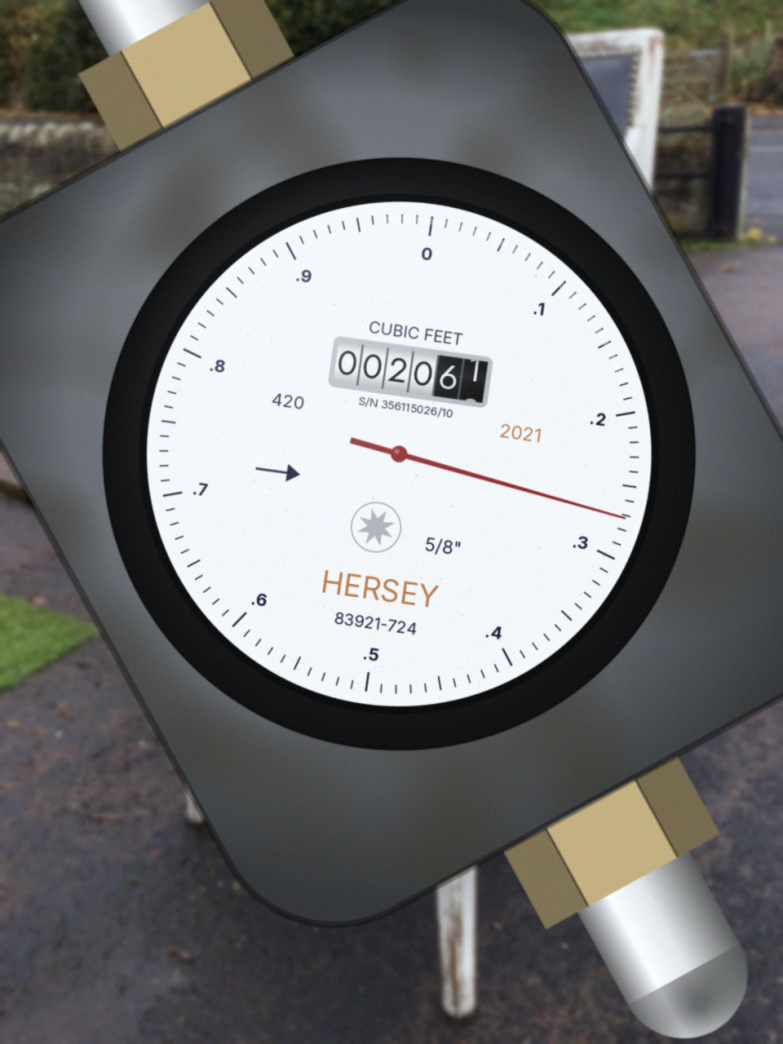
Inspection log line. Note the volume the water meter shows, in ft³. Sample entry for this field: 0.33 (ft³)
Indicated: 2061.27 (ft³)
